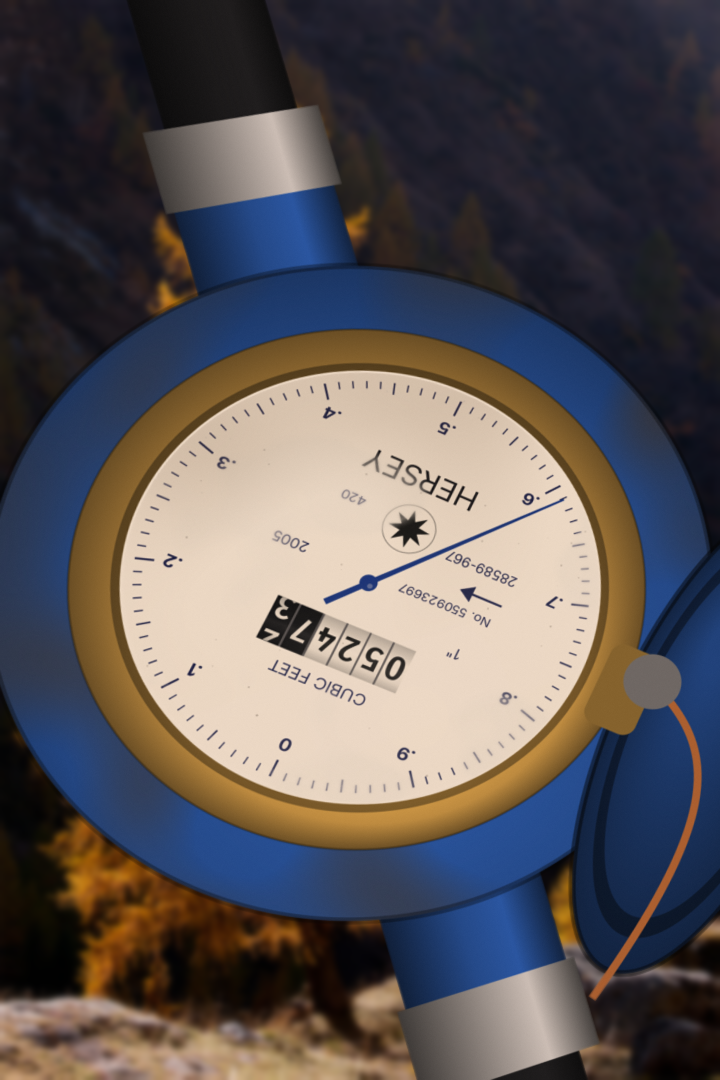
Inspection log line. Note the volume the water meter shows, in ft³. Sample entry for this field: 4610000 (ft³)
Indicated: 52472.61 (ft³)
